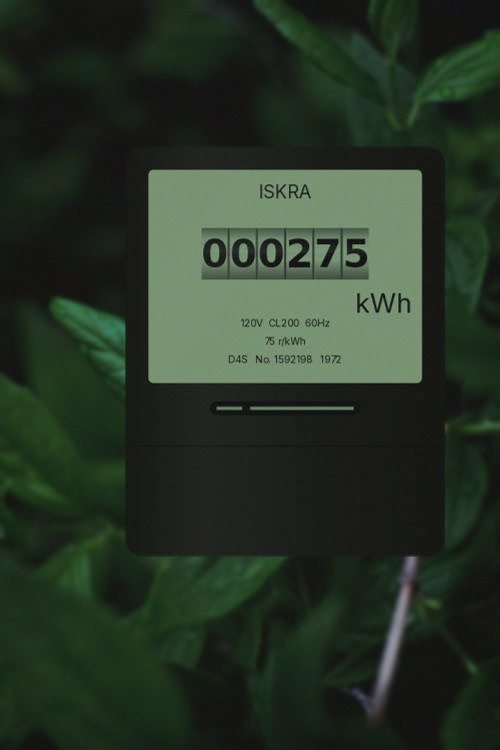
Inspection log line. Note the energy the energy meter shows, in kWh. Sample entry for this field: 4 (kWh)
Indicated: 275 (kWh)
